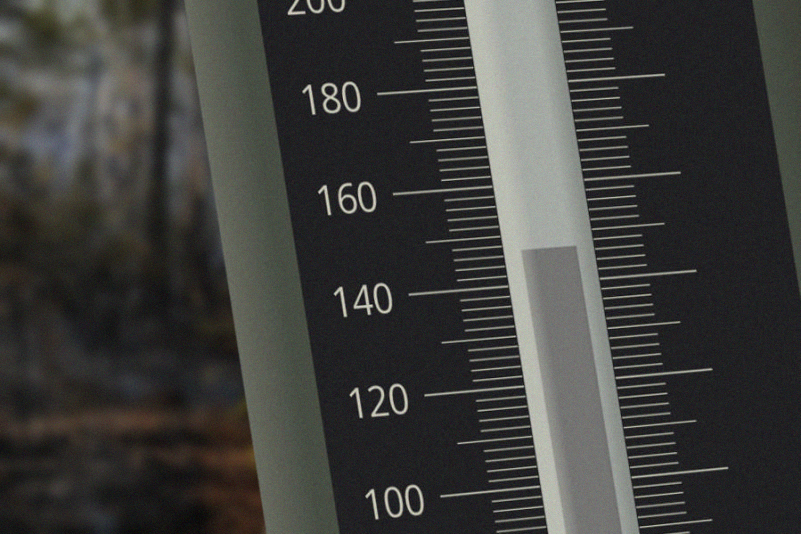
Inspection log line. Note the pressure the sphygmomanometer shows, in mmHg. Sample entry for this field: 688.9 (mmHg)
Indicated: 147 (mmHg)
